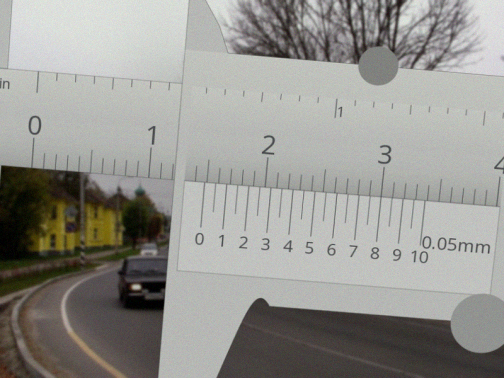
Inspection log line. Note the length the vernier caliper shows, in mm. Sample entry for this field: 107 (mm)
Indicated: 14.8 (mm)
